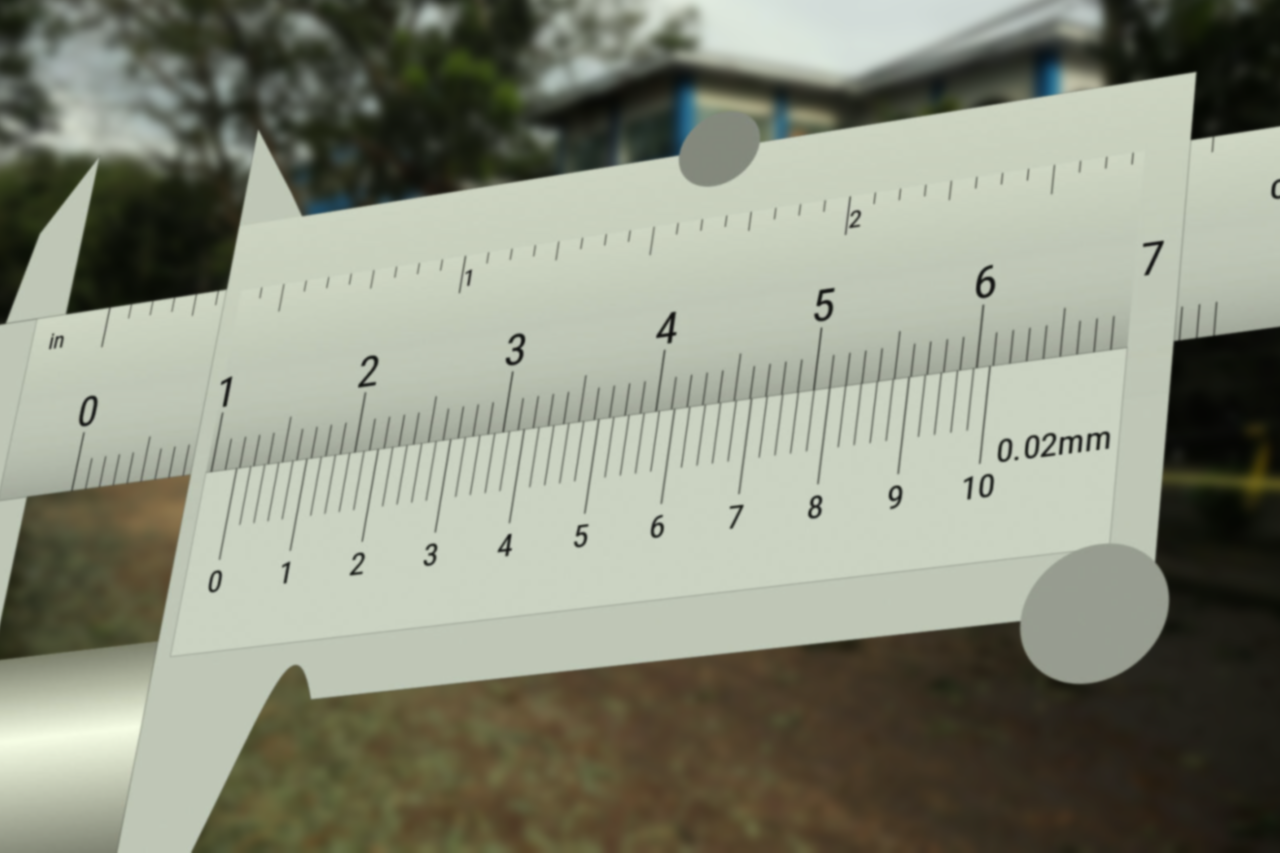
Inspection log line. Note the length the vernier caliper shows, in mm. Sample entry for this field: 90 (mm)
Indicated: 11.8 (mm)
